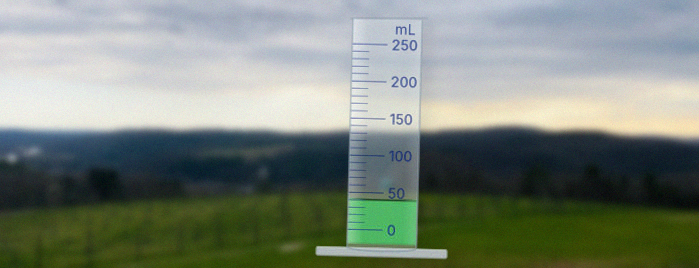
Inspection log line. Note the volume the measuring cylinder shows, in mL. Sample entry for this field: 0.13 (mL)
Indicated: 40 (mL)
